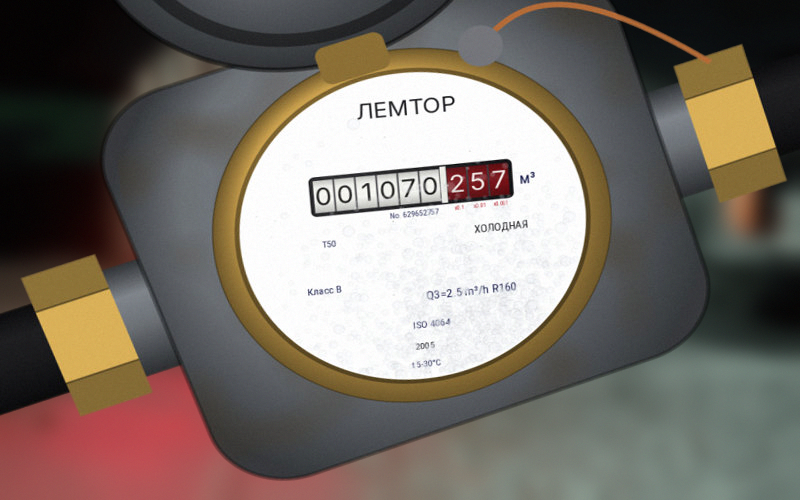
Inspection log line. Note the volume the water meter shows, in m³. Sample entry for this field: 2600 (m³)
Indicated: 1070.257 (m³)
